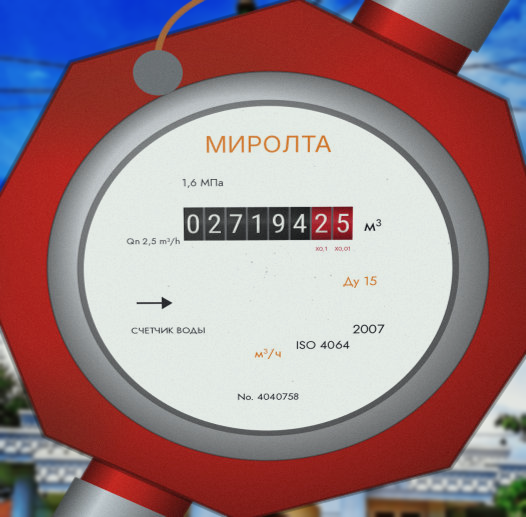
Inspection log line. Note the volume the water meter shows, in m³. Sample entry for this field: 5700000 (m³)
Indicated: 27194.25 (m³)
